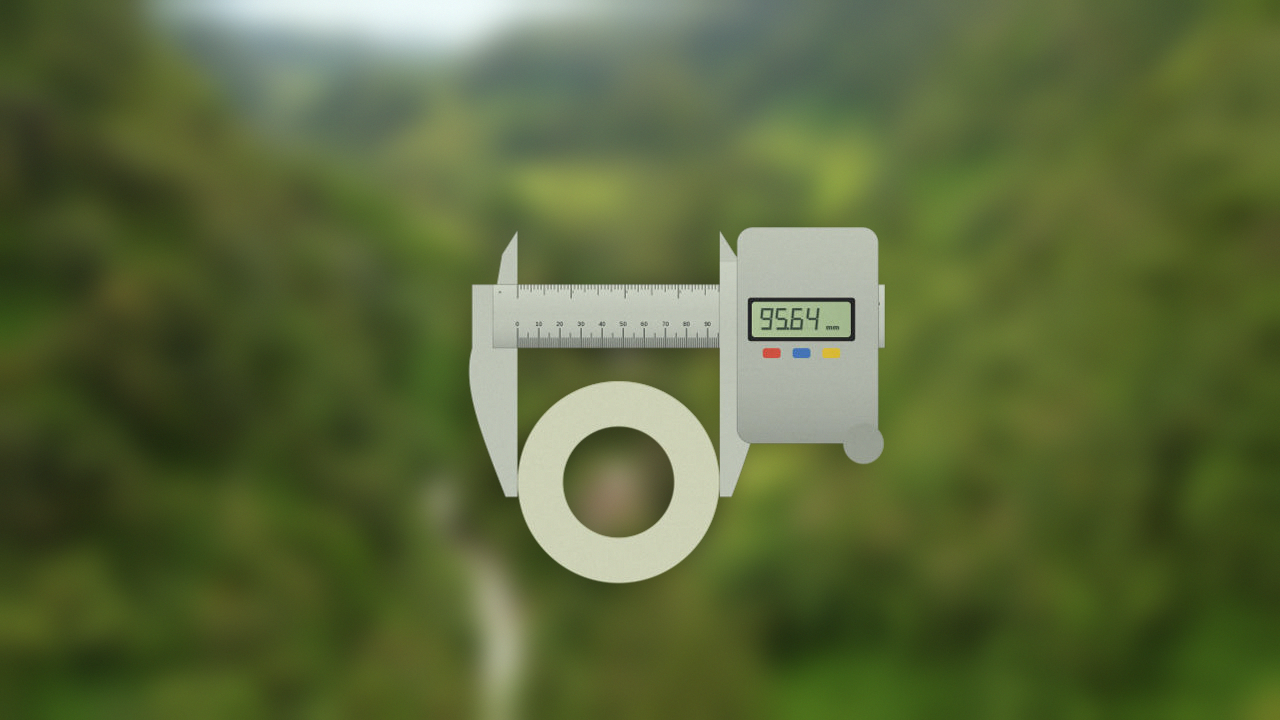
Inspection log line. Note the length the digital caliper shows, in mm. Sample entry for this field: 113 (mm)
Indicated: 95.64 (mm)
